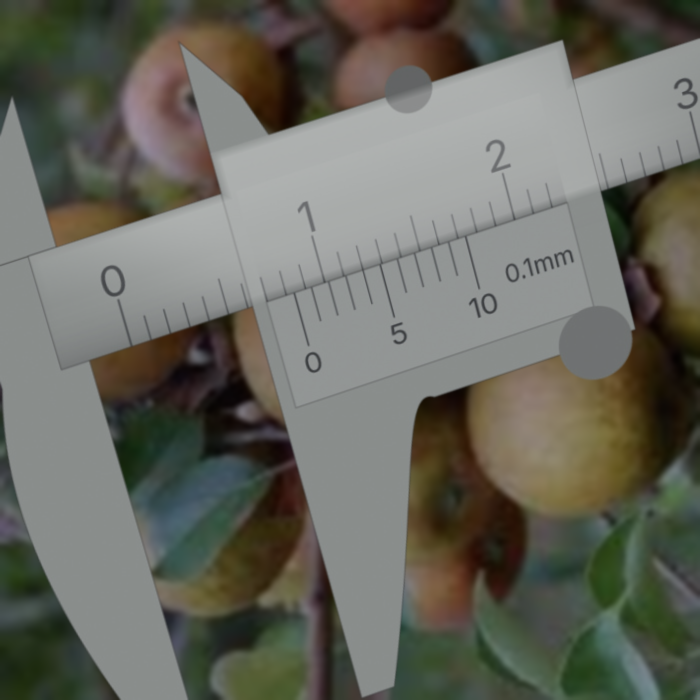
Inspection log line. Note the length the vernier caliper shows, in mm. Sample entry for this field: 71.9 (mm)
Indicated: 8.4 (mm)
